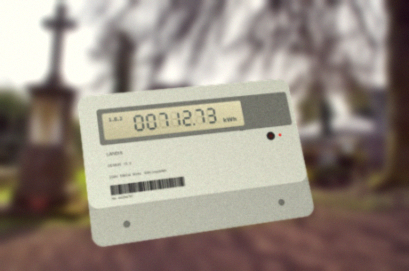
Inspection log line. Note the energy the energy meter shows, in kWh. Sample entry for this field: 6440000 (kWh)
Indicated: 712.73 (kWh)
